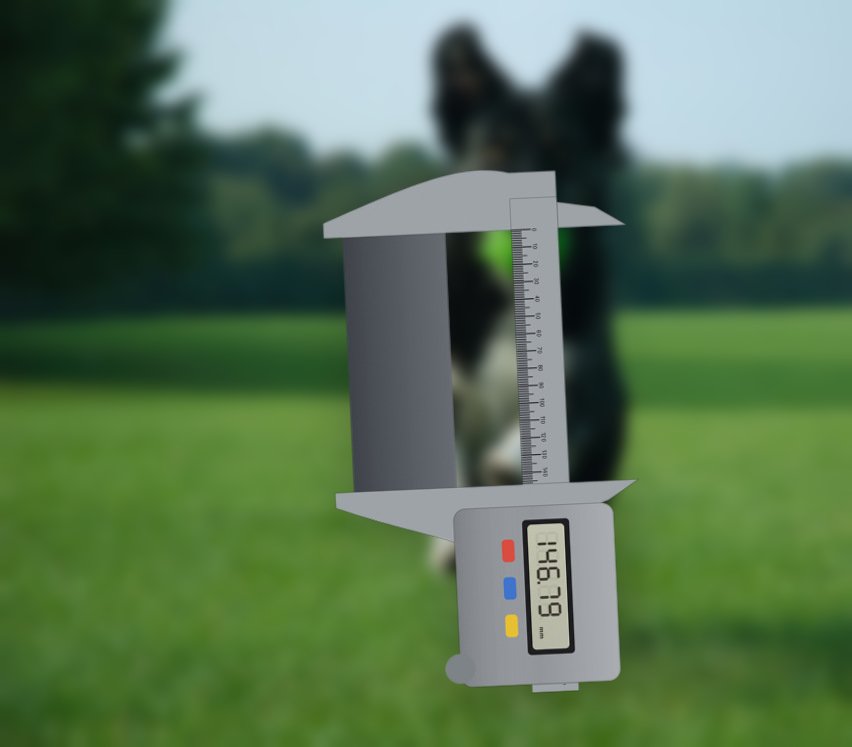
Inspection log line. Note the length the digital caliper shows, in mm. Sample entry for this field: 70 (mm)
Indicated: 146.79 (mm)
